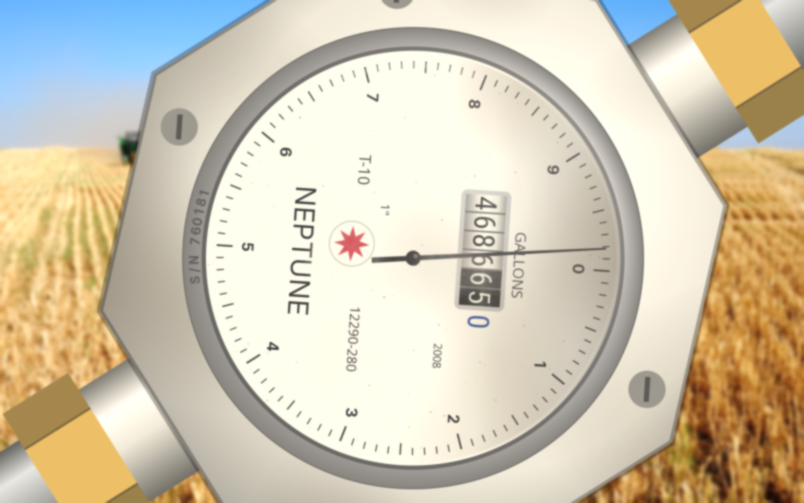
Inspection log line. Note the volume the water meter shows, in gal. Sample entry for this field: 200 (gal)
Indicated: 4686649.8 (gal)
